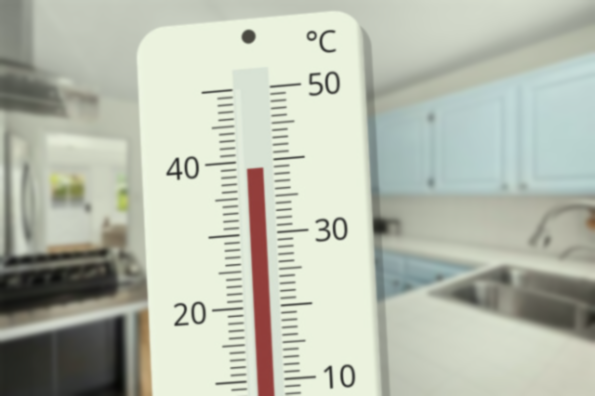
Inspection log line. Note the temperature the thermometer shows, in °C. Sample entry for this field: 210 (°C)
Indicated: 39 (°C)
